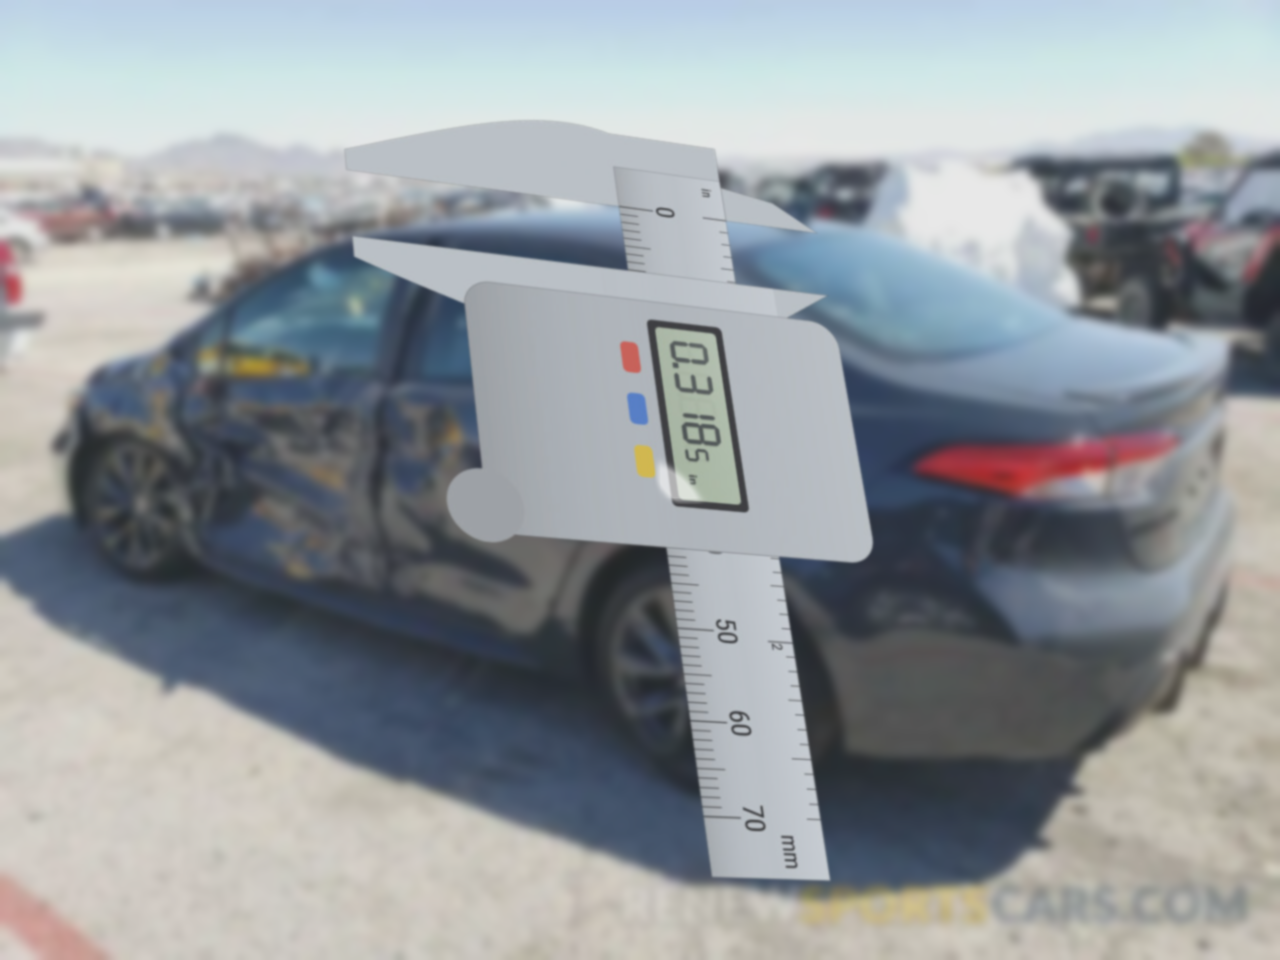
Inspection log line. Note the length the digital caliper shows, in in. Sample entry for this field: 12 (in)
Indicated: 0.3185 (in)
